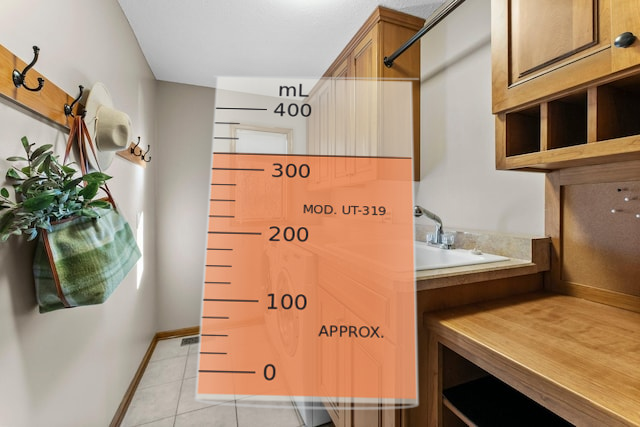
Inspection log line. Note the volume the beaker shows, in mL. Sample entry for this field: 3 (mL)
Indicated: 325 (mL)
